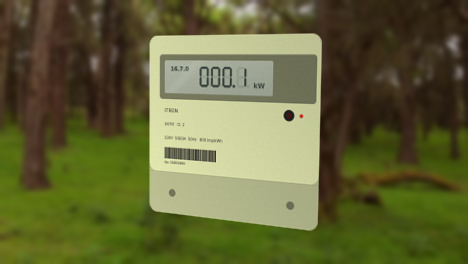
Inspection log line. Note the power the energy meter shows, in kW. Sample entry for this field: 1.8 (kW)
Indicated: 0.1 (kW)
